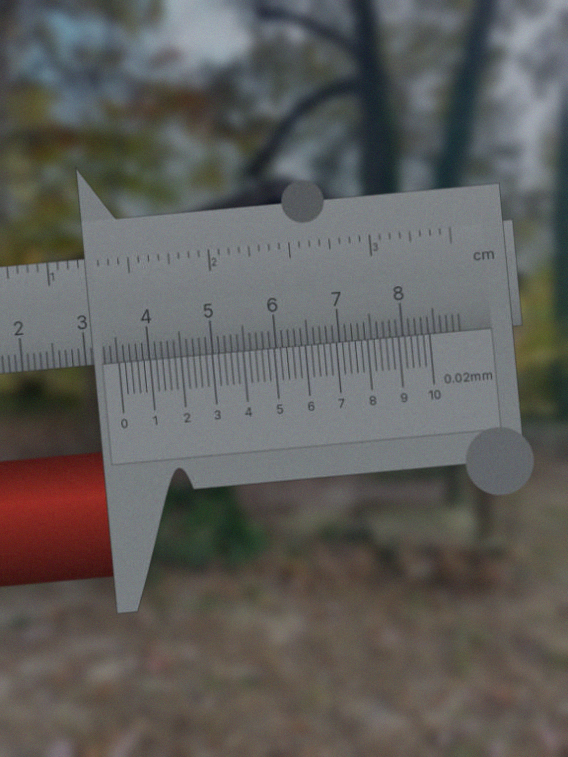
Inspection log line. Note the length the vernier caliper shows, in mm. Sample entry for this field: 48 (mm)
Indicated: 35.2 (mm)
